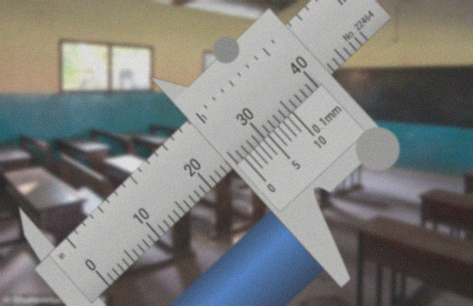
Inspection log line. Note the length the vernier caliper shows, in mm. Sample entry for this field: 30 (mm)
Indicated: 26.2 (mm)
